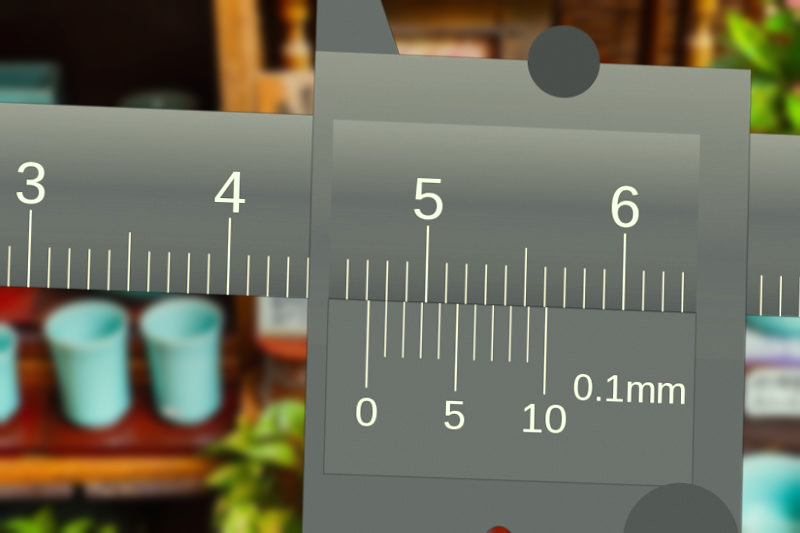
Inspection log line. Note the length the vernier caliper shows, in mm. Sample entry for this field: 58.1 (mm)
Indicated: 47.1 (mm)
